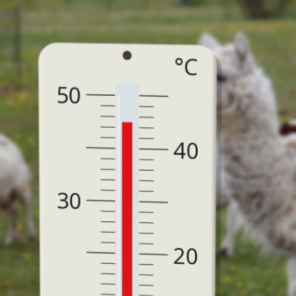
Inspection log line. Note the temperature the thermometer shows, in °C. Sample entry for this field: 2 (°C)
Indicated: 45 (°C)
